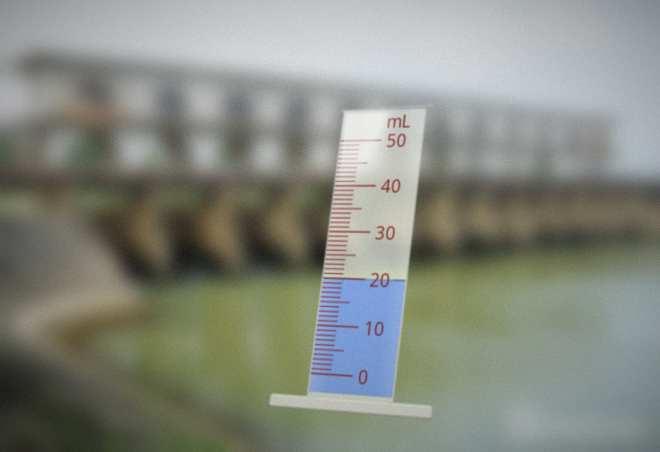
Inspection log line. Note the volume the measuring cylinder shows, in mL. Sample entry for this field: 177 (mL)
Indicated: 20 (mL)
